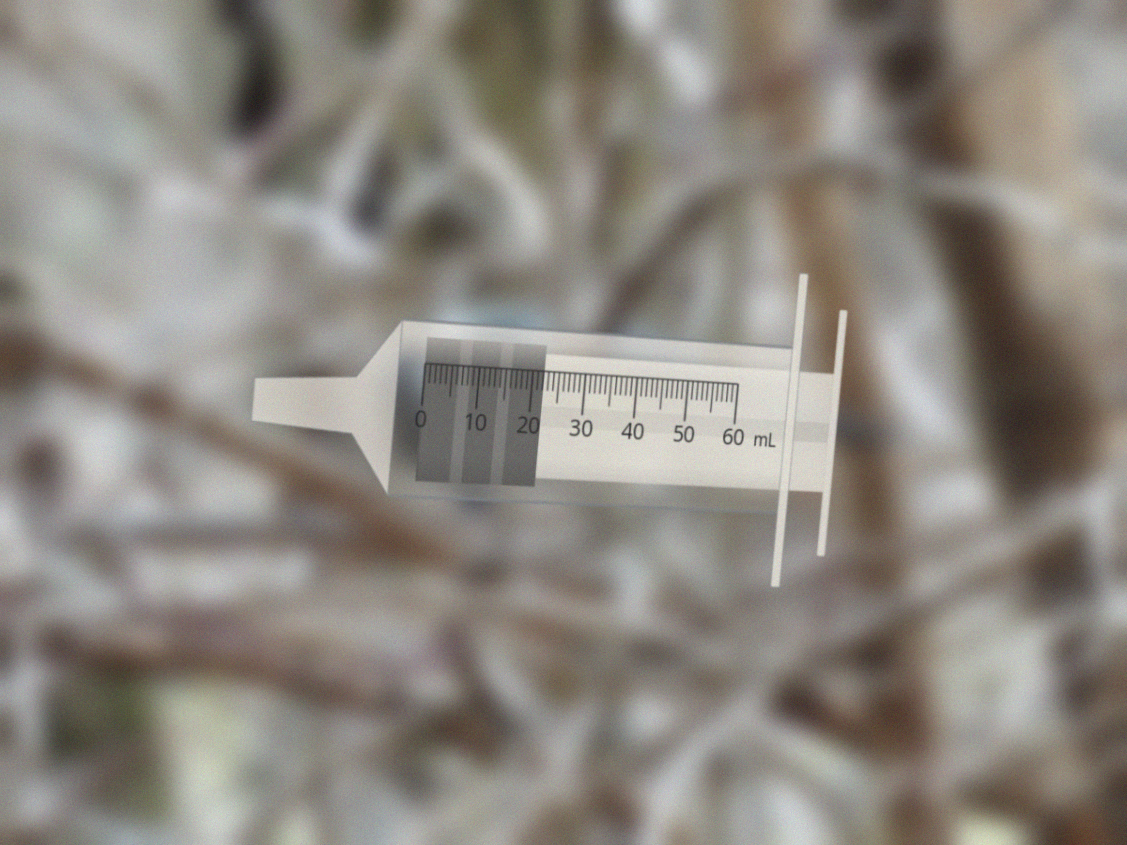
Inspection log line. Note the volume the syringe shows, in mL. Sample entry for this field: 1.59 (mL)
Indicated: 0 (mL)
